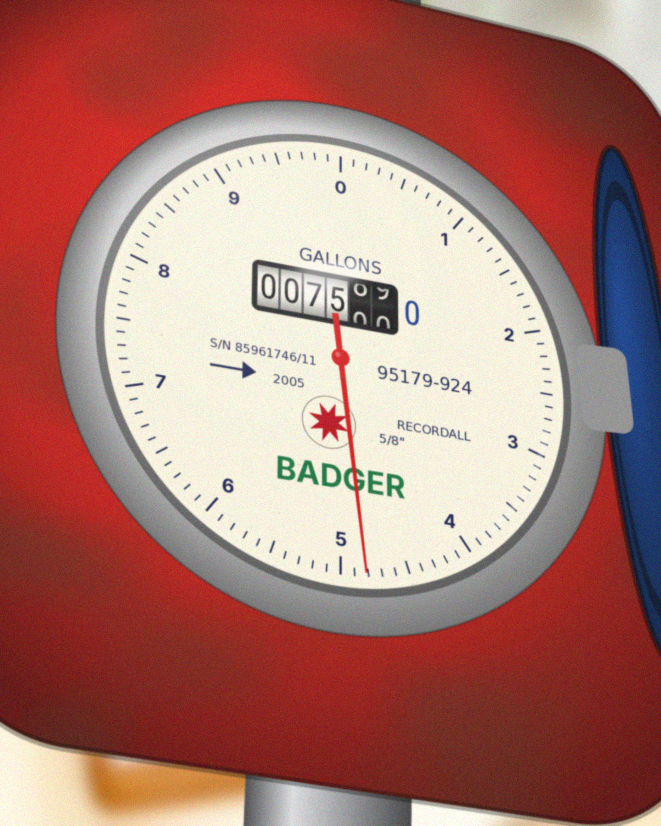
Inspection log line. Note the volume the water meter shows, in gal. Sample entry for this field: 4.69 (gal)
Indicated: 75894.8 (gal)
